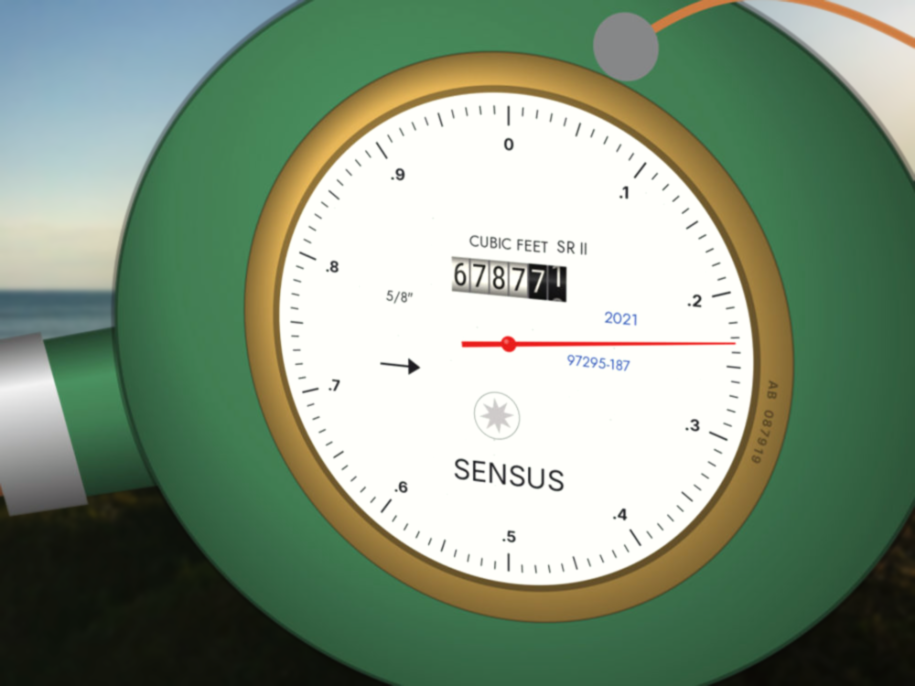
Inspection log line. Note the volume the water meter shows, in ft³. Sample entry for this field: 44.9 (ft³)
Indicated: 678771.23 (ft³)
